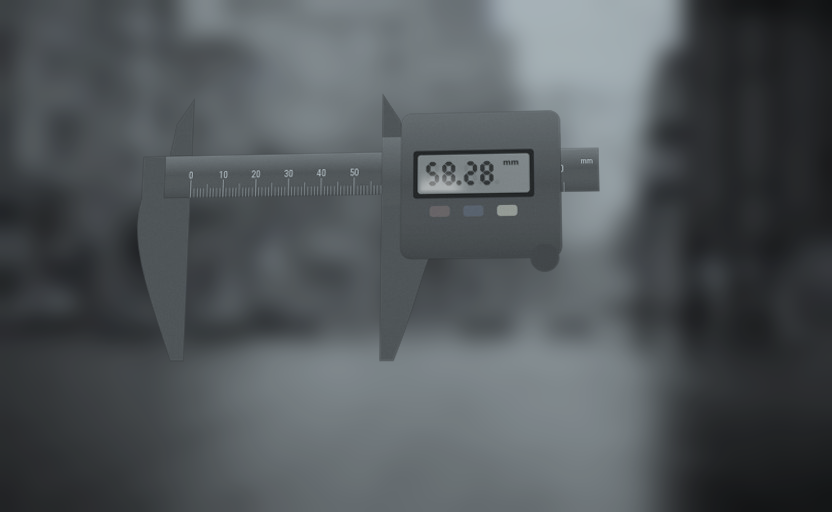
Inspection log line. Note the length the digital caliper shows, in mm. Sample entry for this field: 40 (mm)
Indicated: 58.28 (mm)
